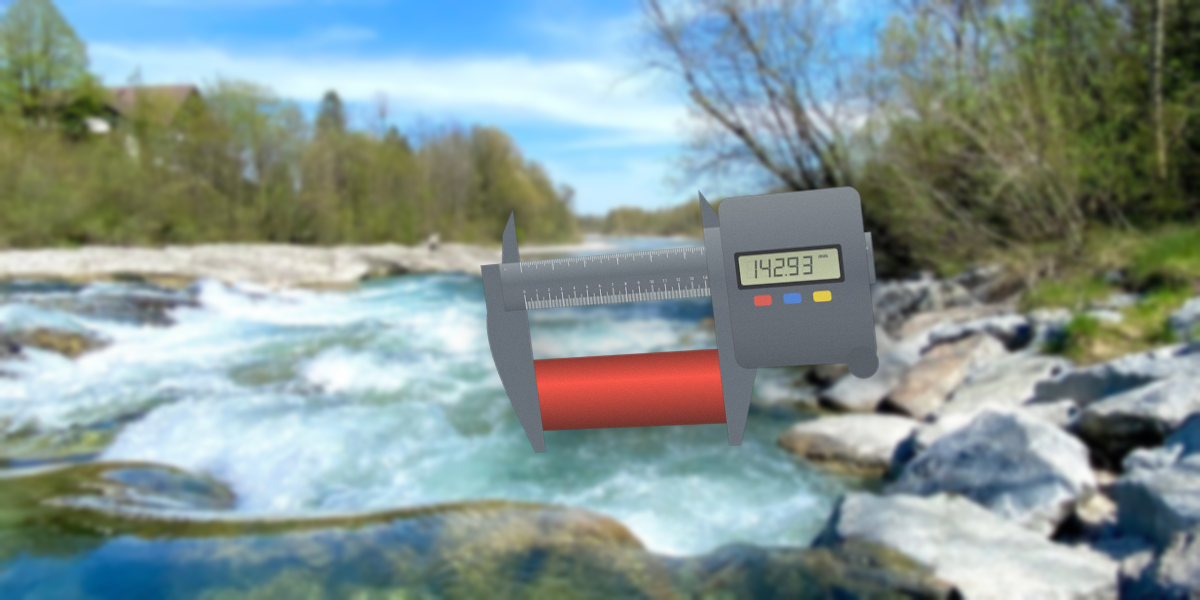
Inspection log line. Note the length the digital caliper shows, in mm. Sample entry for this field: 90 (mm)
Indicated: 142.93 (mm)
